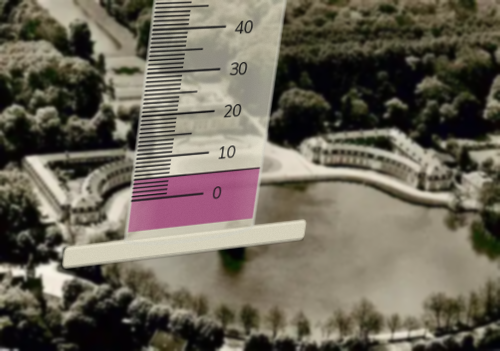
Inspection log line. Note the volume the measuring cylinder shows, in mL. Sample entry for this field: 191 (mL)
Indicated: 5 (mL)
